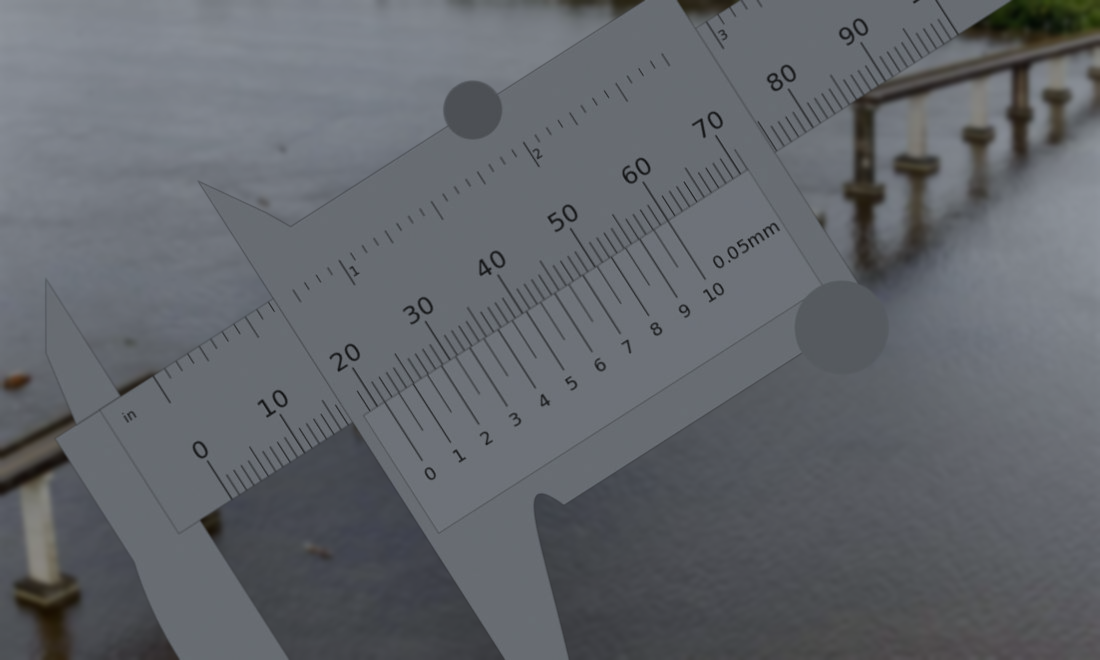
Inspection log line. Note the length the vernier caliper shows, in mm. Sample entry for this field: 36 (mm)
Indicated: 21.0 (mm)
